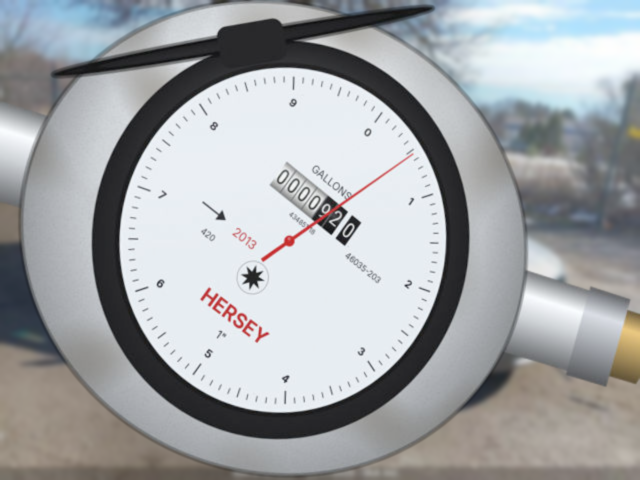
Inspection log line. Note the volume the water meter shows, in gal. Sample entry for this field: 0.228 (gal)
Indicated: 920.5 (gal)
